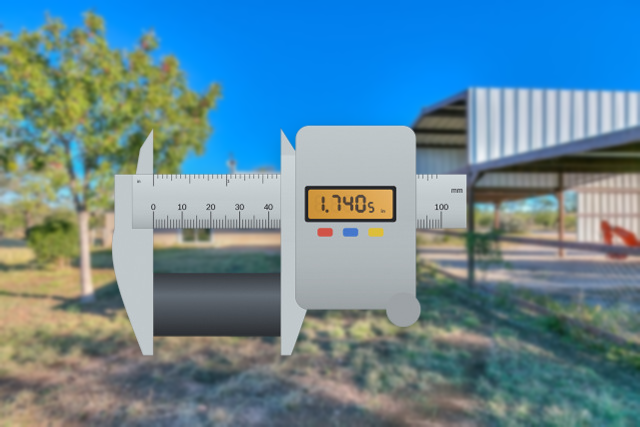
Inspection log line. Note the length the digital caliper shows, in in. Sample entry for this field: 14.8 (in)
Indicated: 1.7405 (in)
